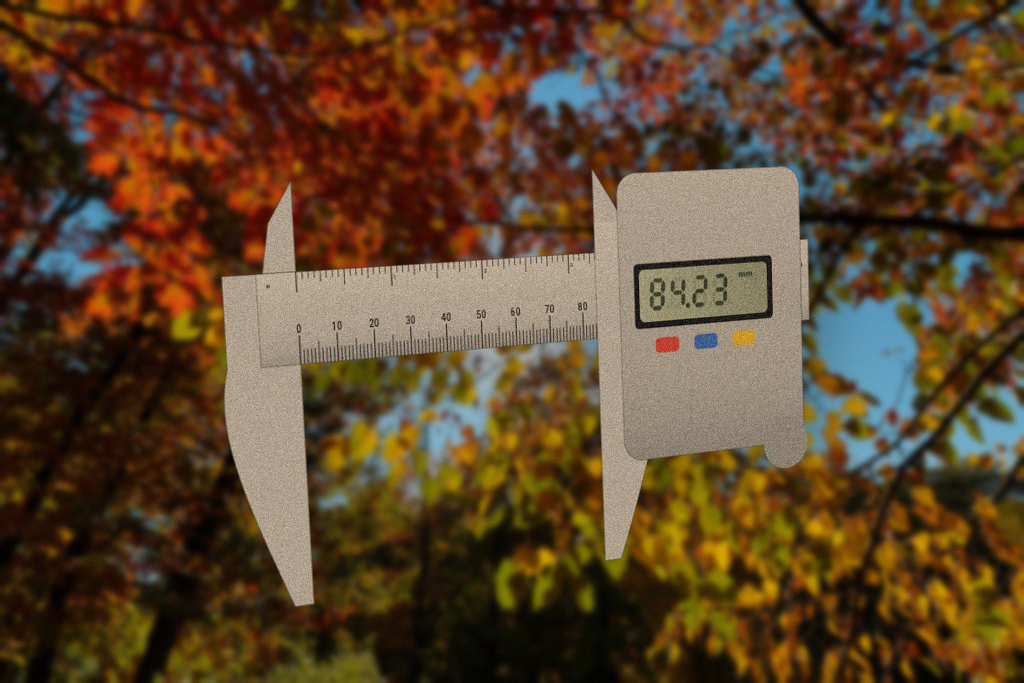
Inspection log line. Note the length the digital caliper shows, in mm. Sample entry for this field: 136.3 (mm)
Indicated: 84.23 (mm)
